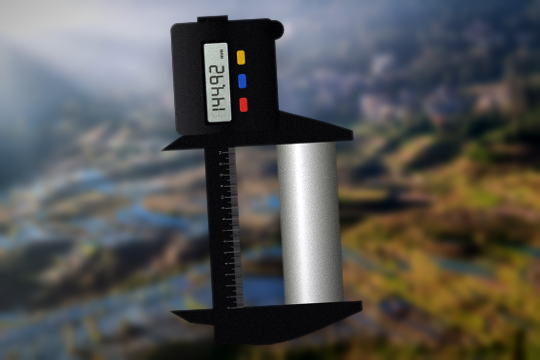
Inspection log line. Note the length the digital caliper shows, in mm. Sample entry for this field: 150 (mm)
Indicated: 144.92 (mm)
